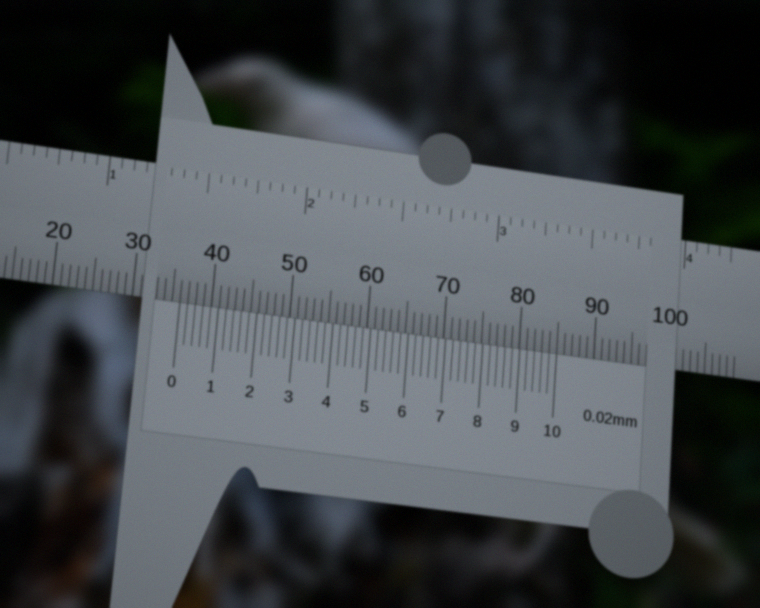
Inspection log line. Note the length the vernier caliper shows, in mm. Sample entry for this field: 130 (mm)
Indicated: 36.0 (mm)
